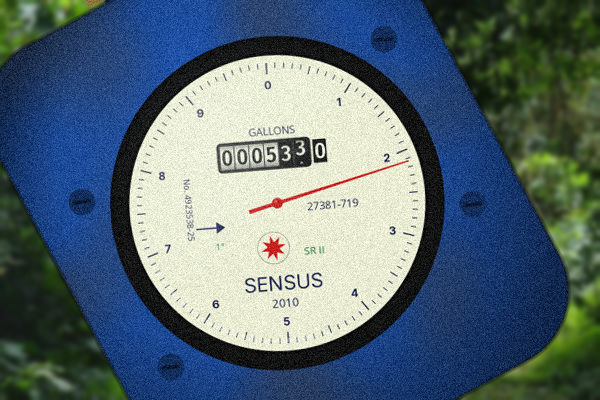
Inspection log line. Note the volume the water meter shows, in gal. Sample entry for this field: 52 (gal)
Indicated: 5332.1 (gal)
